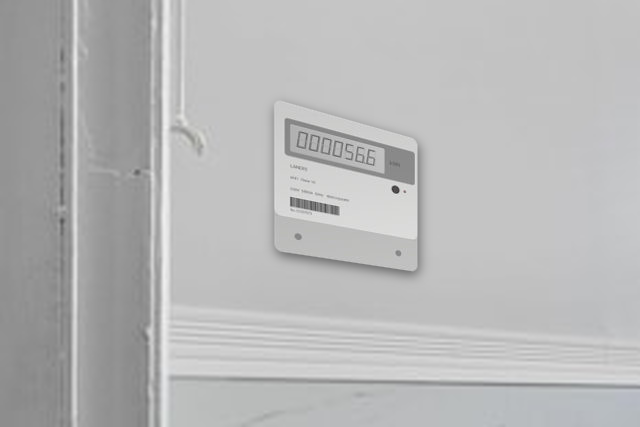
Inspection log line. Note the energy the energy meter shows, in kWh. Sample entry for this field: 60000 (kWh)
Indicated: 56.6 (kWh)
